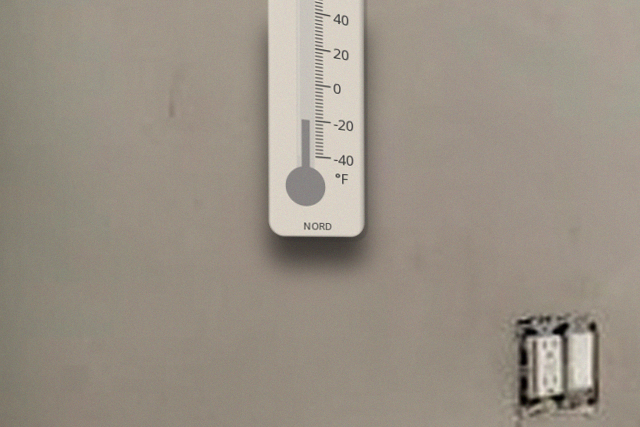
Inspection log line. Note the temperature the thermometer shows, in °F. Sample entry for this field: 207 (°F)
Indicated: -20 (°F)
